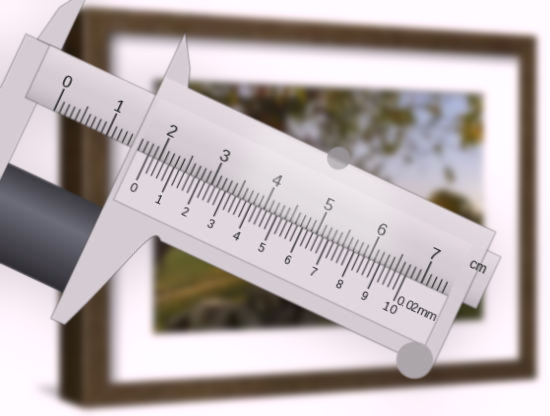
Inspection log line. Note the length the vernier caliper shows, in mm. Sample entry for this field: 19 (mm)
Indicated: 18.0 (mm)
